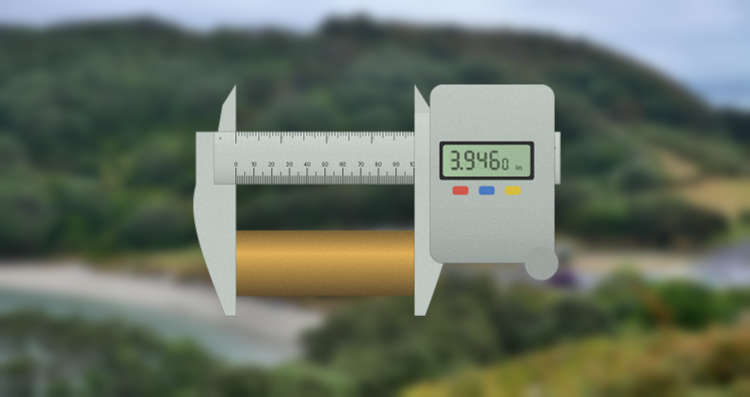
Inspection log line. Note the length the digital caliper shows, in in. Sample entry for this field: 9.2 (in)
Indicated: 3.9460 (in)
